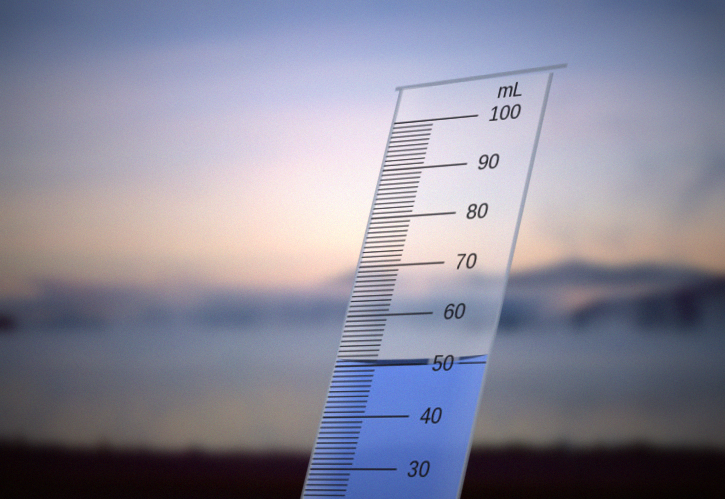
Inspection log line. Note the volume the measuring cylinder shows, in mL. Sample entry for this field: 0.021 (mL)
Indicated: 50 (mL)
